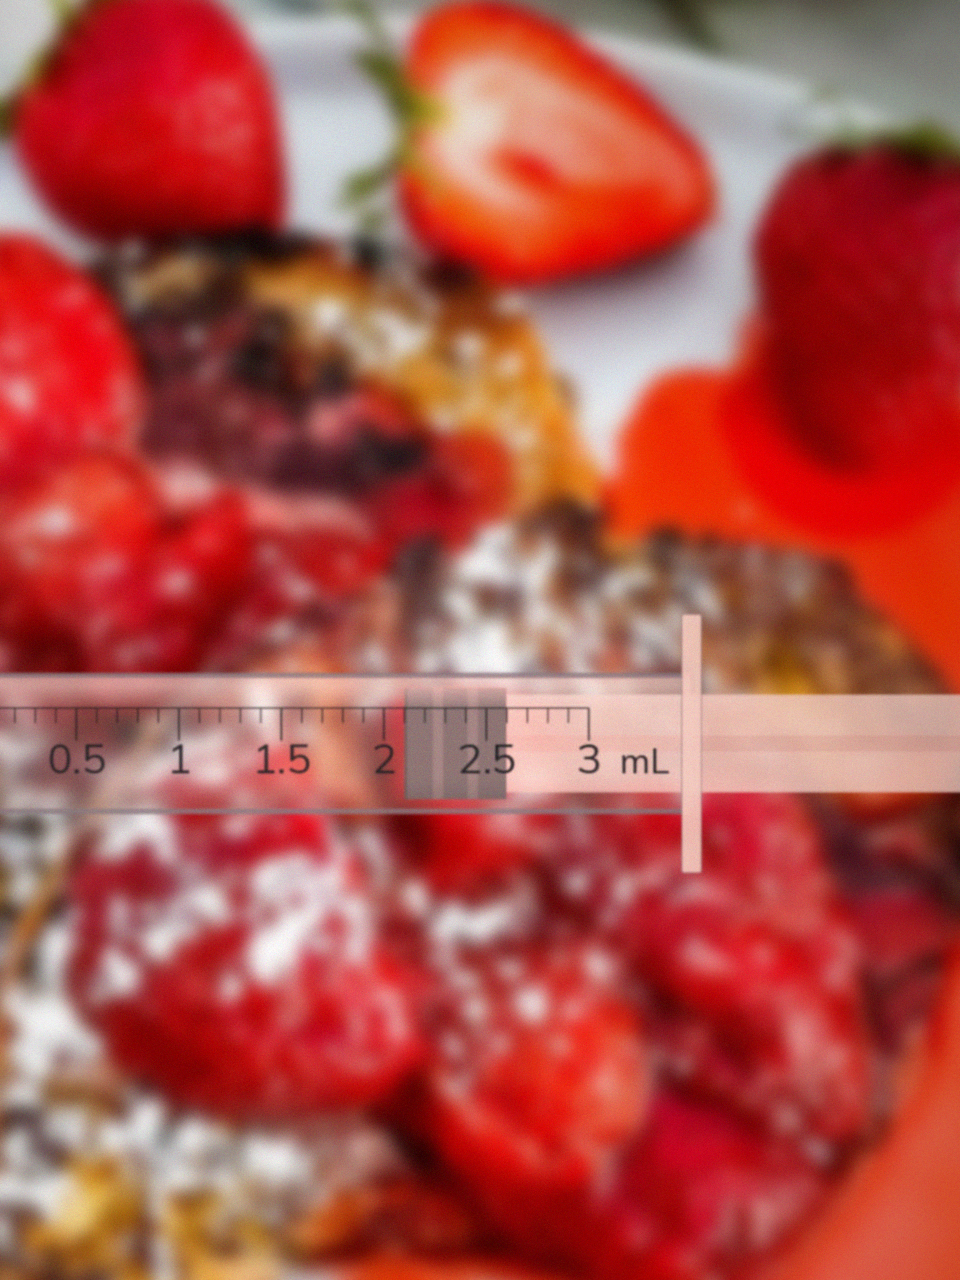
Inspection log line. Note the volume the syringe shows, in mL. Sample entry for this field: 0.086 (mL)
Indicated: 2.1 (mL)
